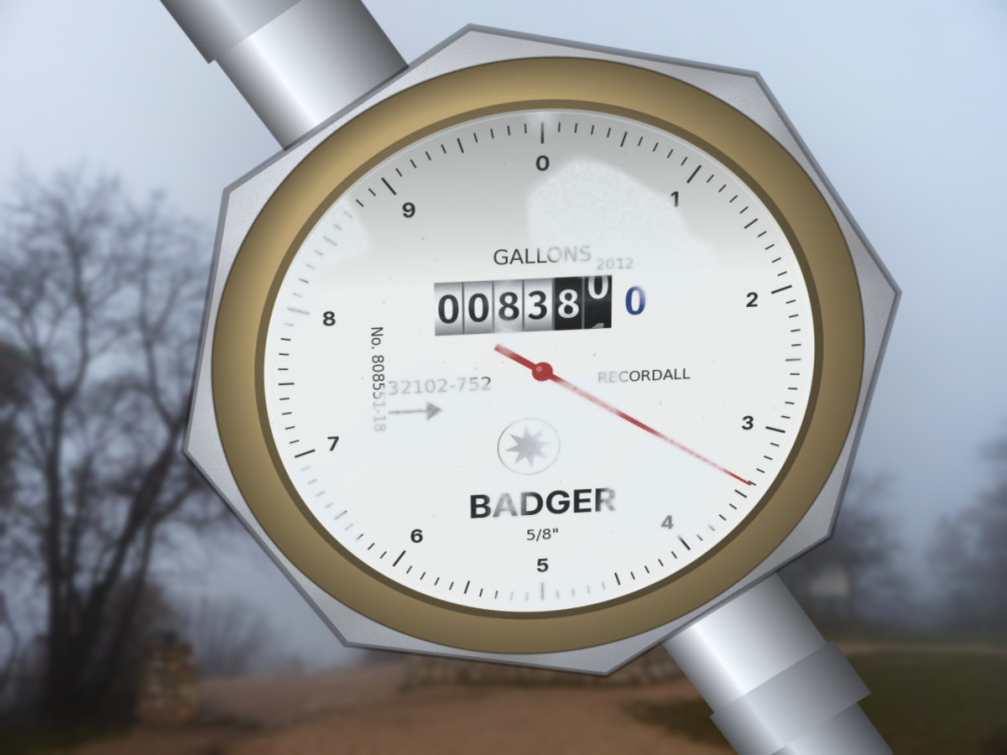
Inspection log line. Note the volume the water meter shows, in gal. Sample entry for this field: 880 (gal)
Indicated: 83803.4 (gal)
